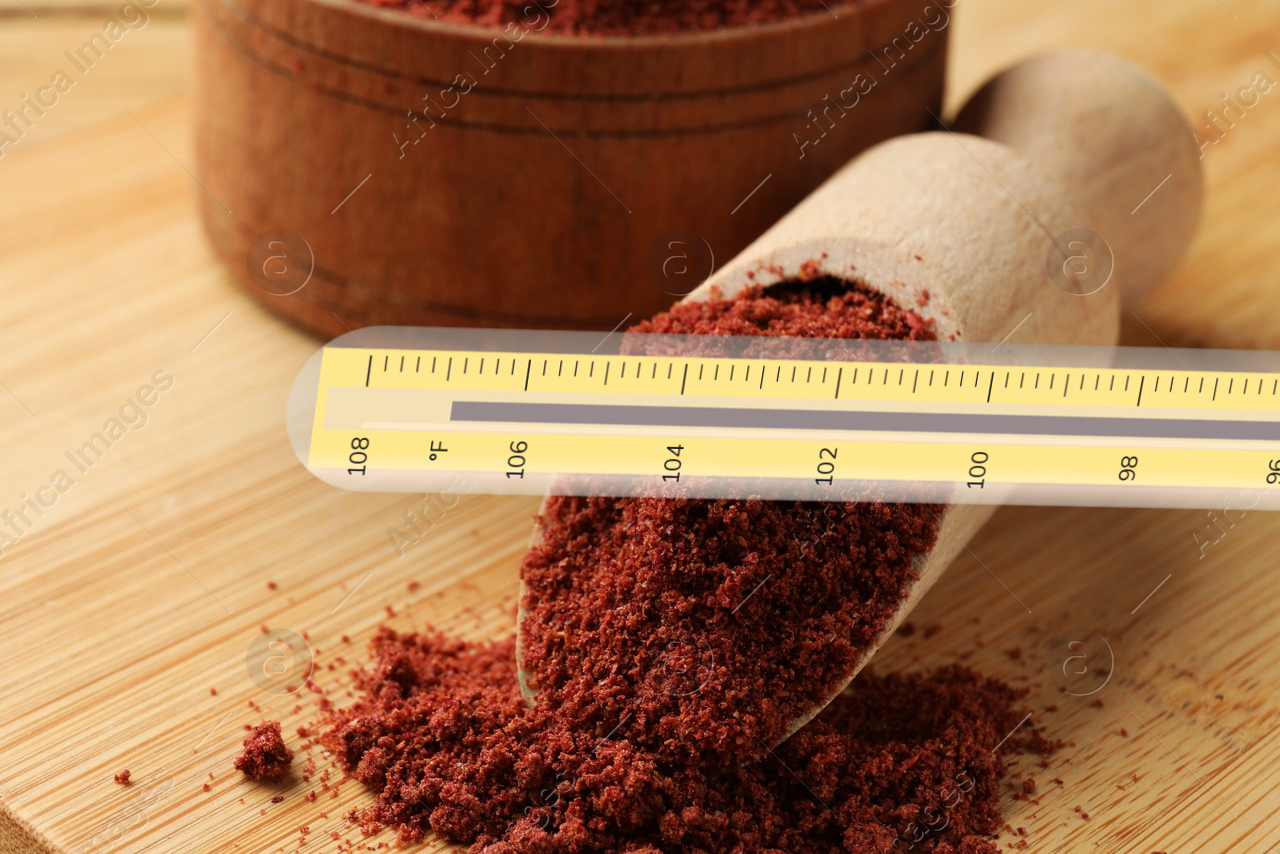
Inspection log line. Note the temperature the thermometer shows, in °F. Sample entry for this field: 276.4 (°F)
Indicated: 106.9 (°F)
